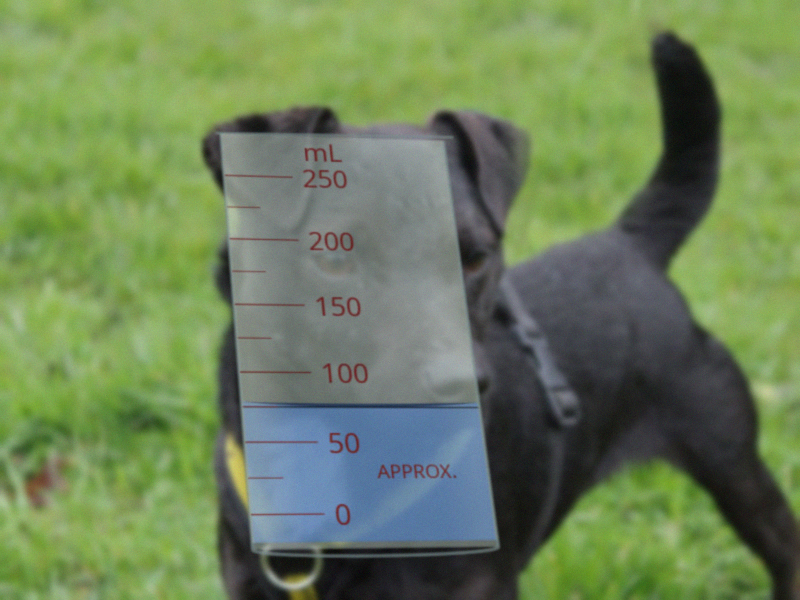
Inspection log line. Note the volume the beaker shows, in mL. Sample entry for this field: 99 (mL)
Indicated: 75 (mL)
